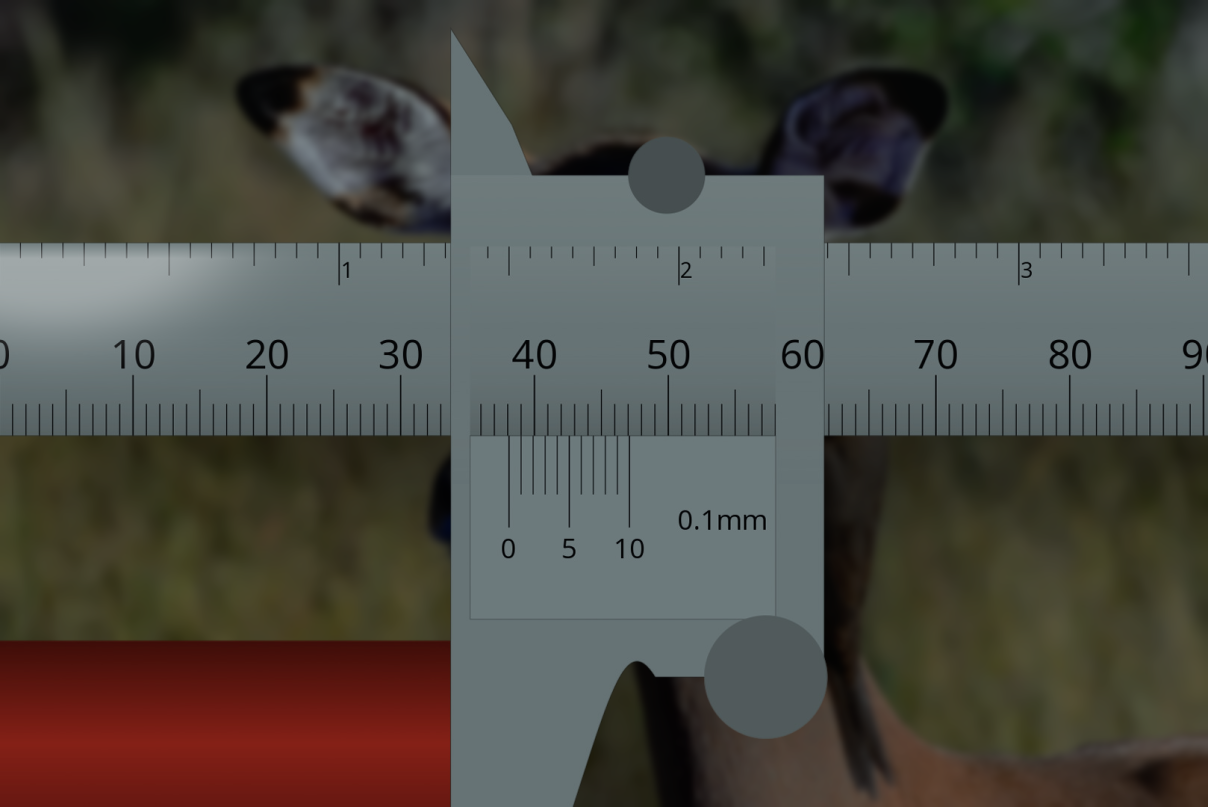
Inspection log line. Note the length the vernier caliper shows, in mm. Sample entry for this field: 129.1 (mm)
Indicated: 38.1 (mm)
